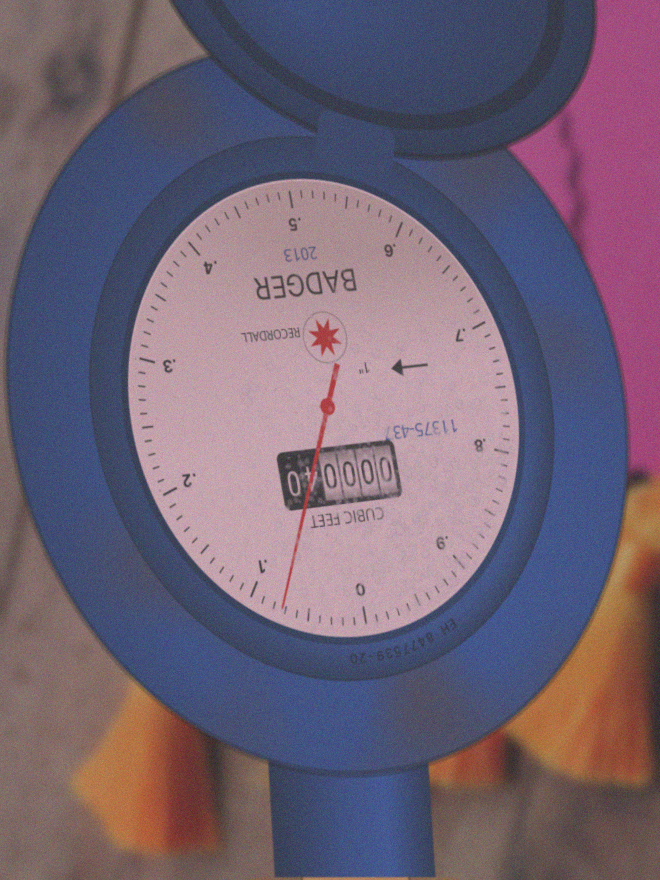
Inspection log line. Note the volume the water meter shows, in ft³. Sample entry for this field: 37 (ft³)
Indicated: 40.07 (ft³)
